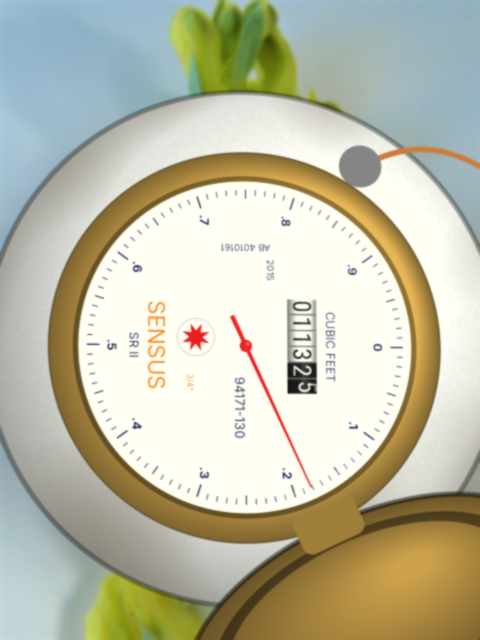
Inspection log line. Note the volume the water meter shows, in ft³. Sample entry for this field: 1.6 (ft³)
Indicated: 11325.18 (ft³)
